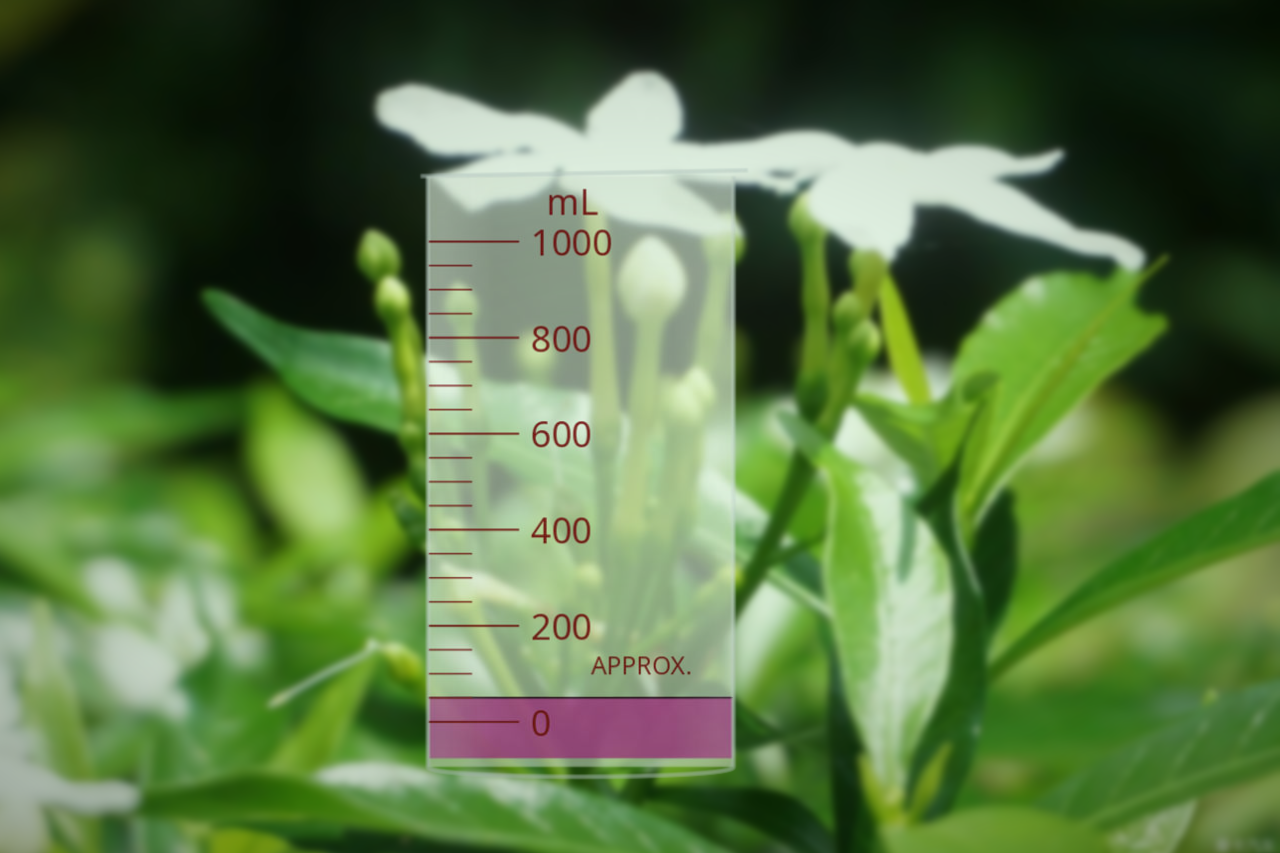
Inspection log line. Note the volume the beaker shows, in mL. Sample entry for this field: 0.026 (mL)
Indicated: 50 (mL)
